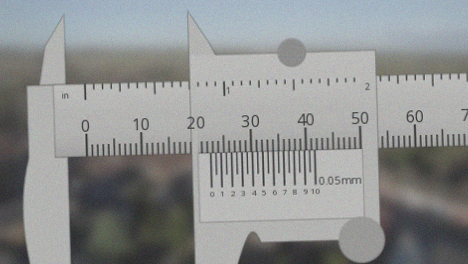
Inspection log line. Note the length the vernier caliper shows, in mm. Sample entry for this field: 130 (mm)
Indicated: 22.6 (mm)
